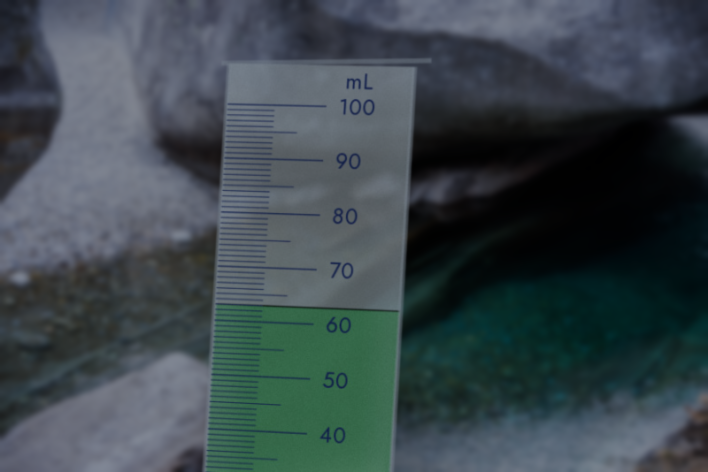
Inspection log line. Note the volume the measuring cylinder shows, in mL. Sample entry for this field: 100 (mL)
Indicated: 63 (mL)
